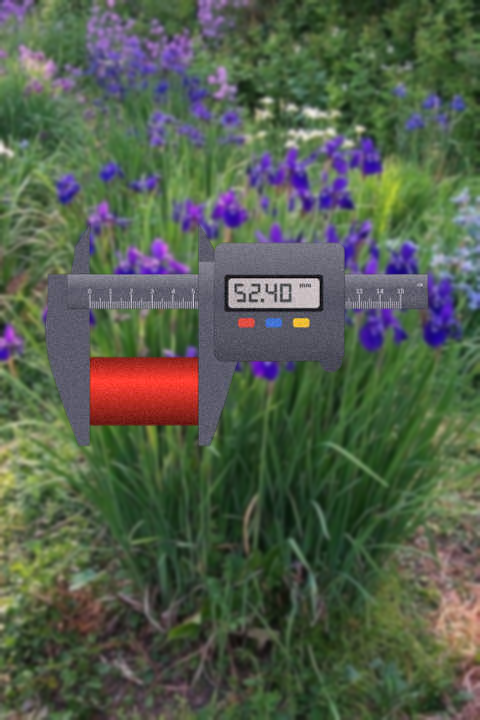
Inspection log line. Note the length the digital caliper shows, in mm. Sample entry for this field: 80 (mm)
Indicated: 52.40 (mm)
